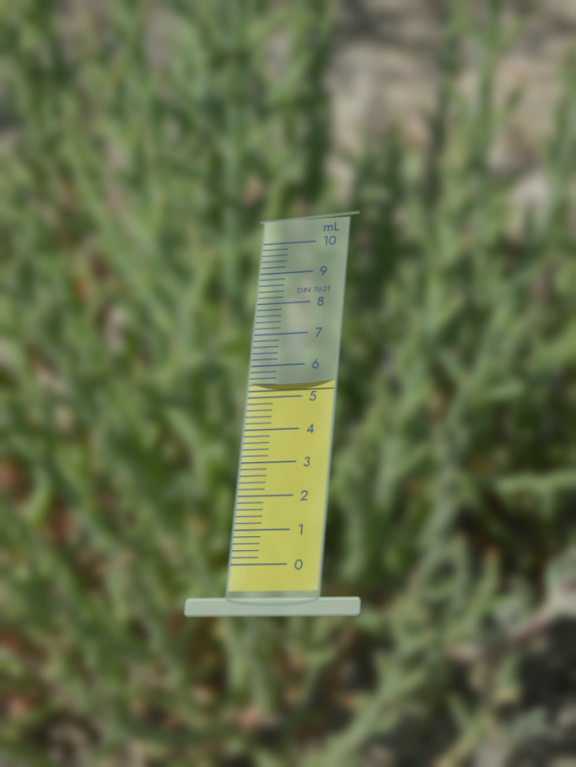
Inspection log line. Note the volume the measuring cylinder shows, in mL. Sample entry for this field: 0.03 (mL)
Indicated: 5.2 (mL)
